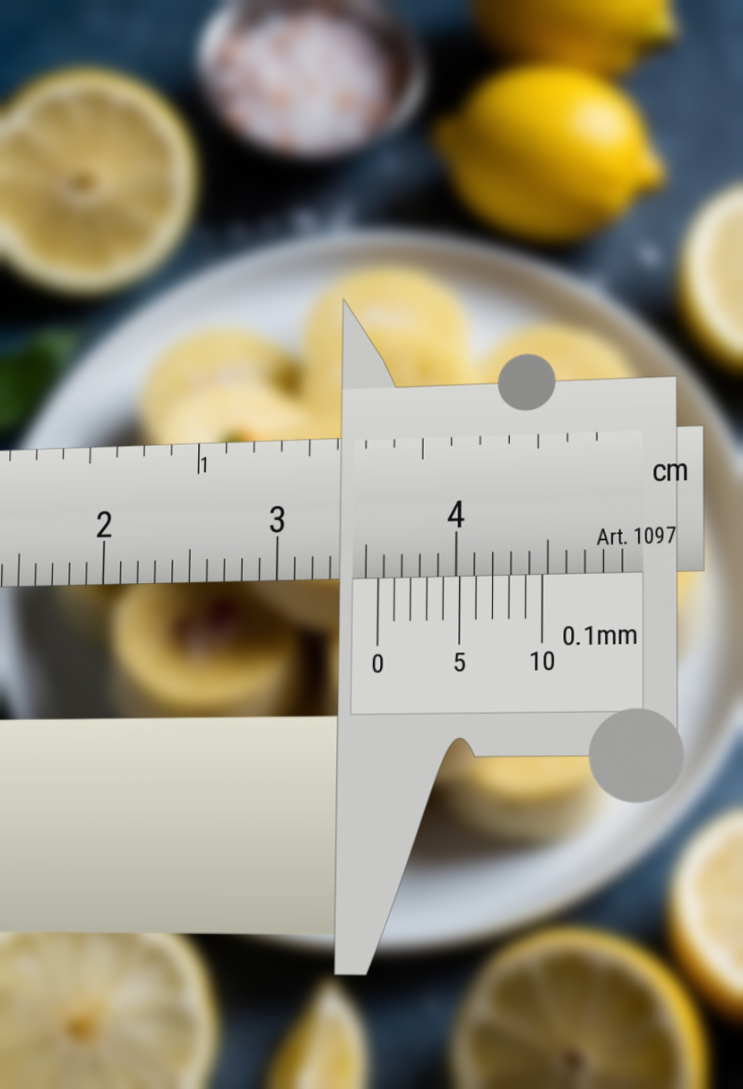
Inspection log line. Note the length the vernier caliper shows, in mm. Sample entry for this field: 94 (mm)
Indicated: 35.7 (mm)
